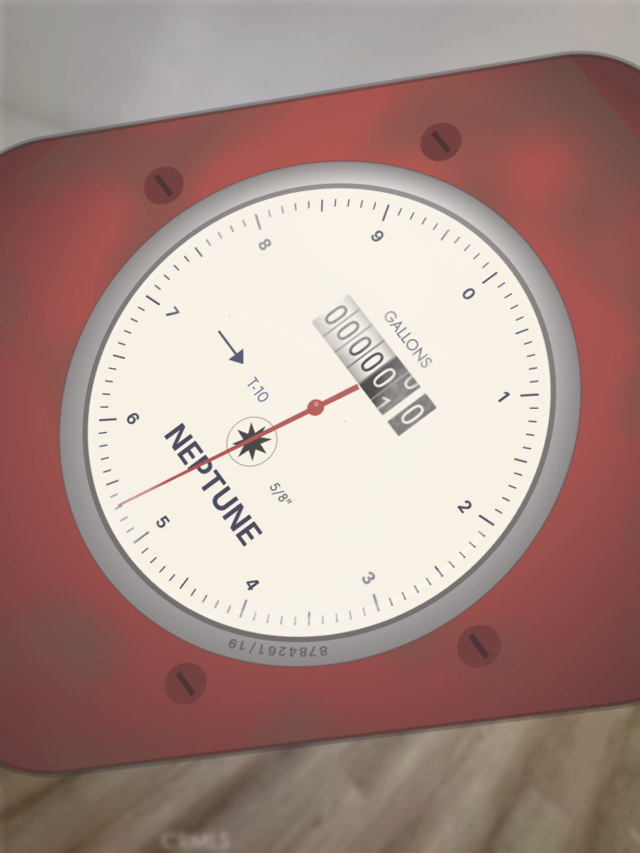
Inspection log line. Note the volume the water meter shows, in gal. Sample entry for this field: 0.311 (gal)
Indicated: 5.3 (gal)
